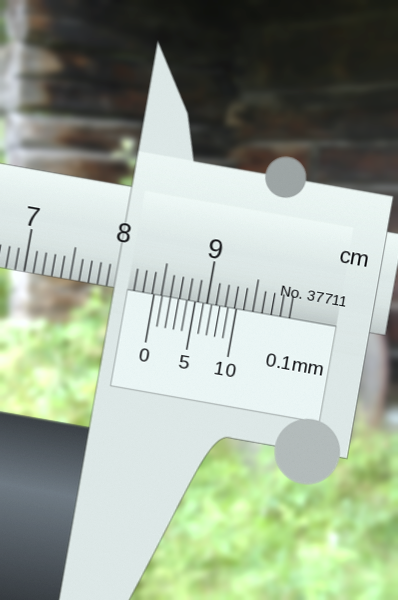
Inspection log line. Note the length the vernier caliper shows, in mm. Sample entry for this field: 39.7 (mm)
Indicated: 84.2 (mm)
